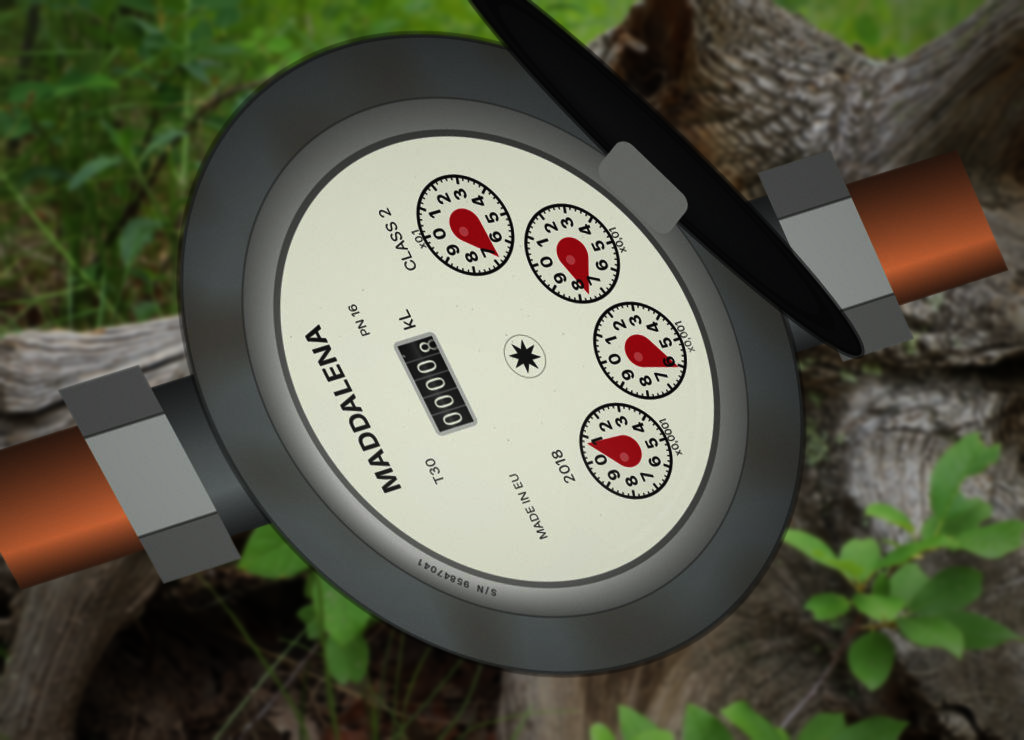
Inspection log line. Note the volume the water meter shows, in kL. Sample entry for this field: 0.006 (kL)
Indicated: 7.6760 (kL)
